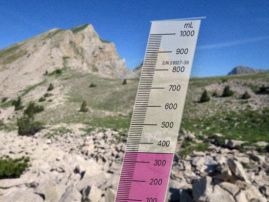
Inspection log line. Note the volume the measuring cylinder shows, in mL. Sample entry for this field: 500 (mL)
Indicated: 350 (mL)
